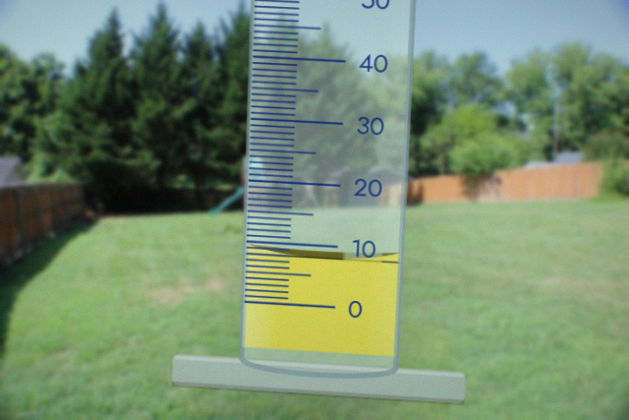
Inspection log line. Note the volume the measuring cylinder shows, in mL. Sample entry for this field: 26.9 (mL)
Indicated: 8 (mL)
